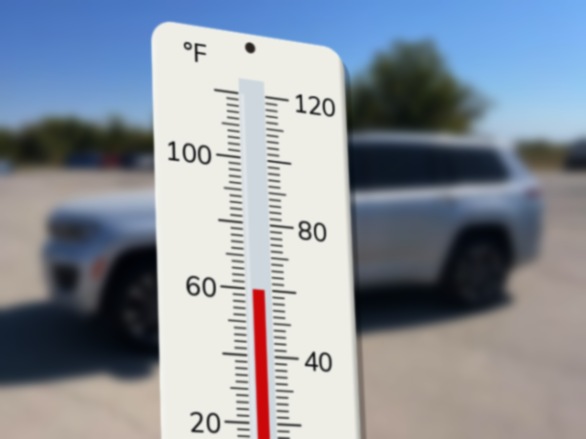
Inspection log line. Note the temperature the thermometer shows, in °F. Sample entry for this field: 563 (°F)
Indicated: 60 (°F)
